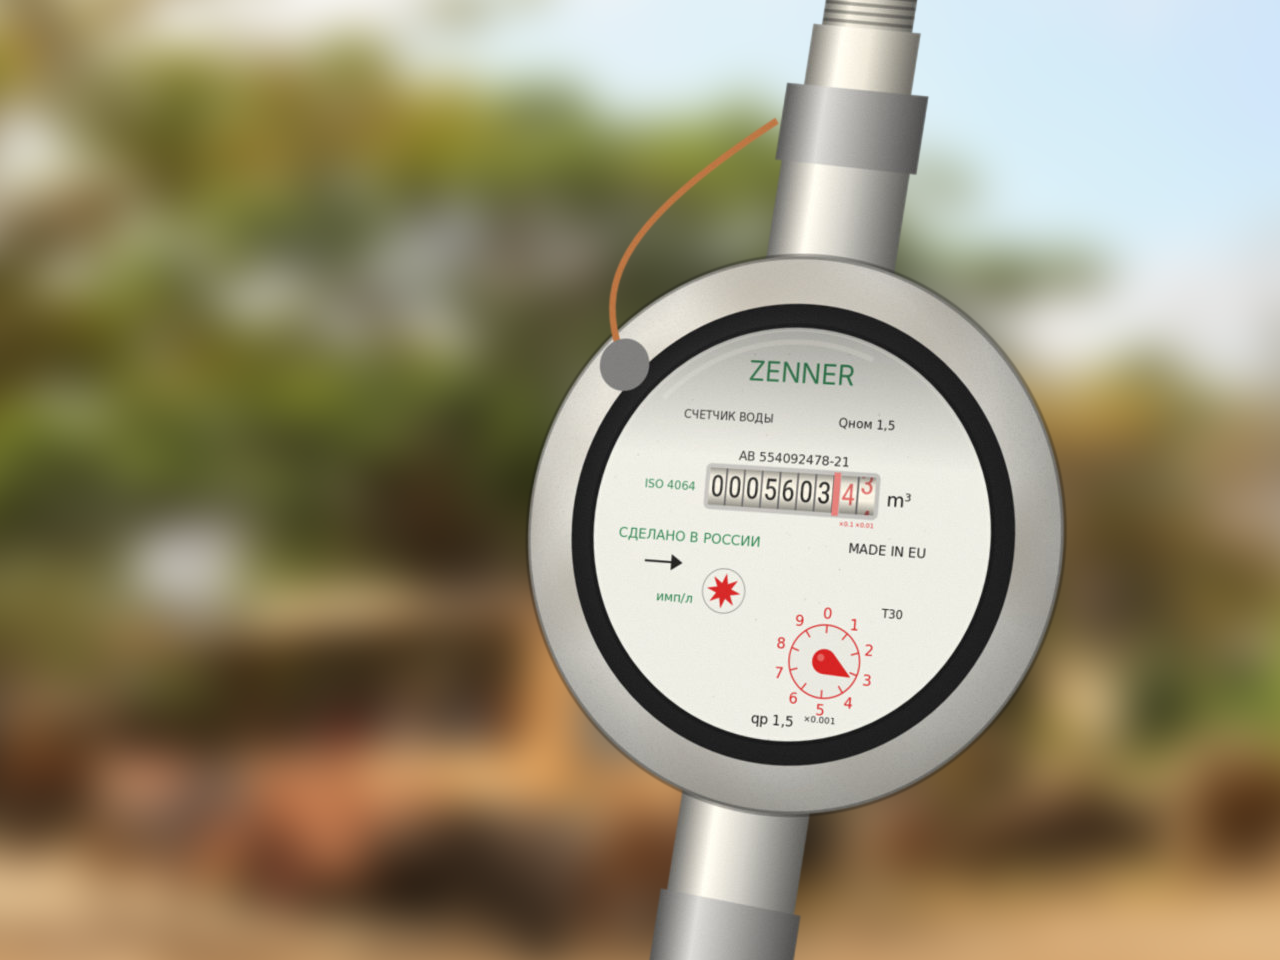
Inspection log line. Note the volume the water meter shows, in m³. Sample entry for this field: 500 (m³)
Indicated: 5603.433 (m³)
